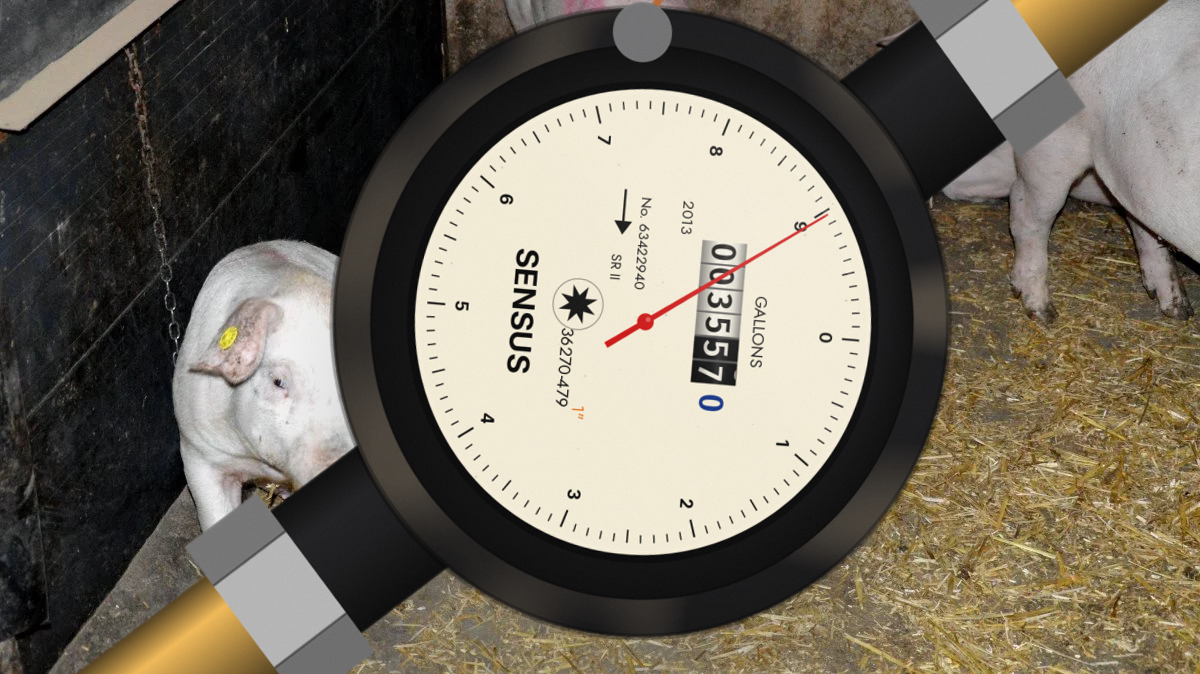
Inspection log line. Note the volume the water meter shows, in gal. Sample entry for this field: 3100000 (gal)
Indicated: 35569.0 (gal)
